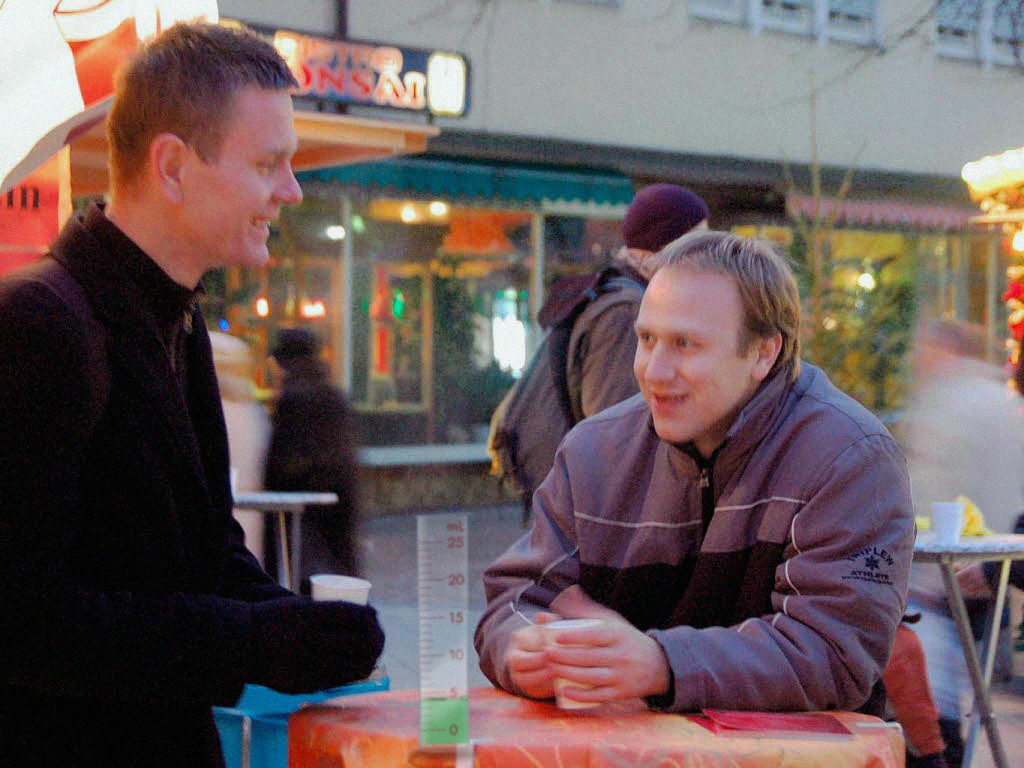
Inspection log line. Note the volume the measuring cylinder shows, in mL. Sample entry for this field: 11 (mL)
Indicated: 4 (mL)
